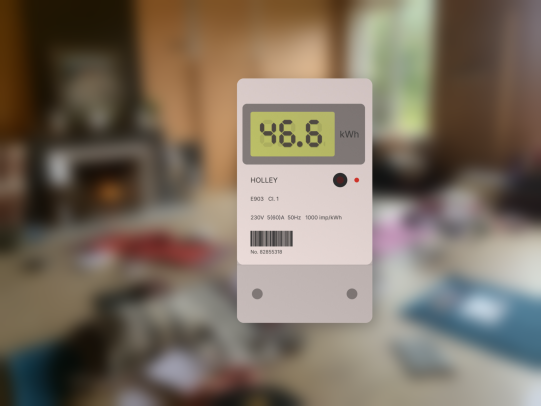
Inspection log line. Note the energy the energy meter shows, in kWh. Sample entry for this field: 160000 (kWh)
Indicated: 46.6 (kWh)
